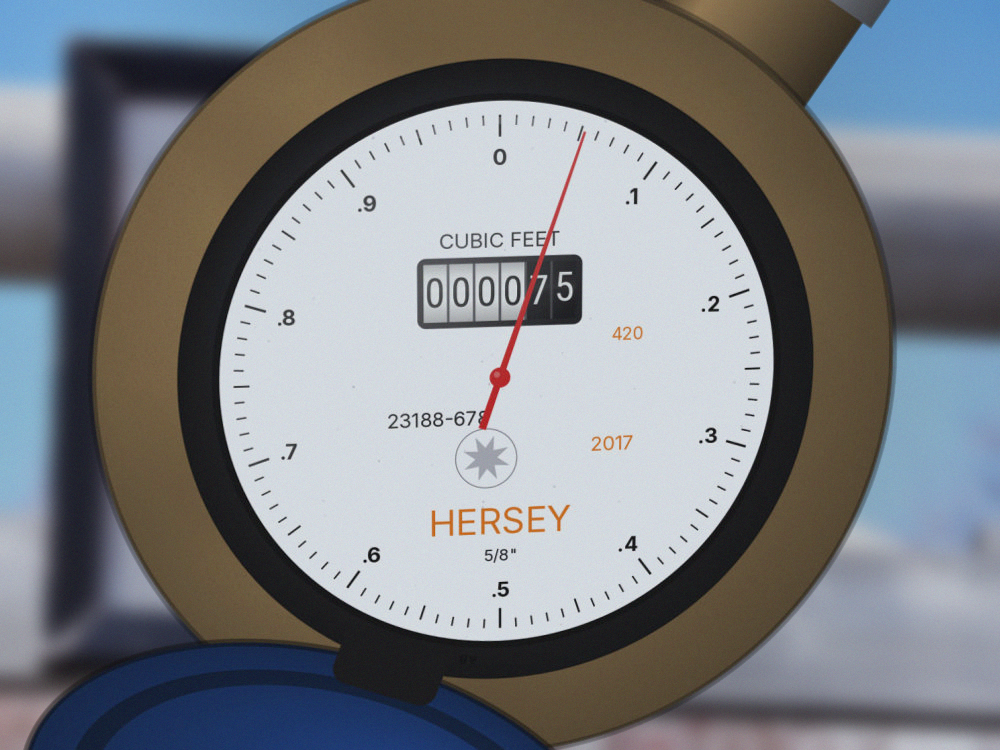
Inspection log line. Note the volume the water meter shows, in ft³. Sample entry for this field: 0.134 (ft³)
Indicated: 75.05 (ft³)
